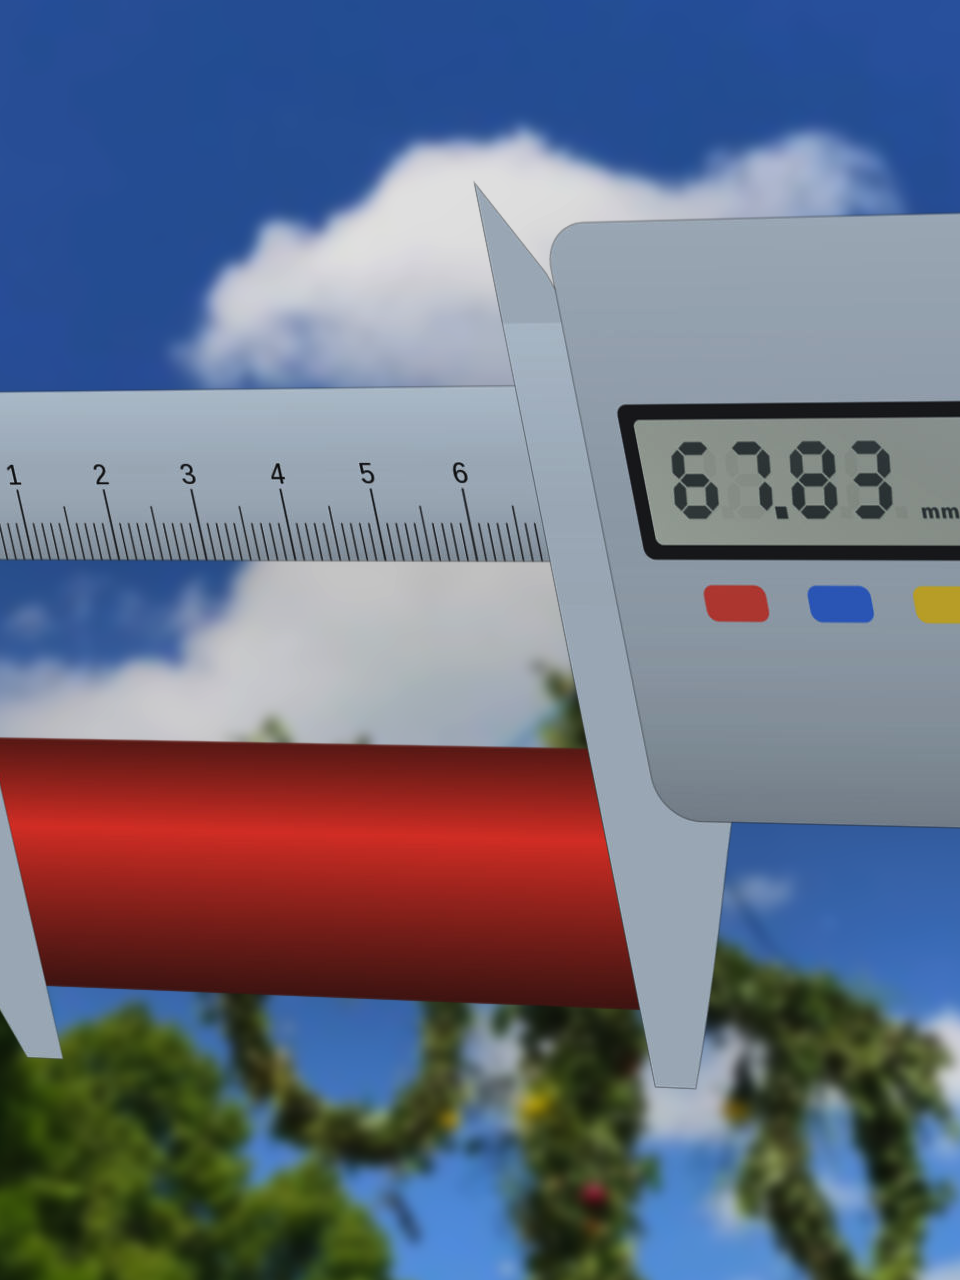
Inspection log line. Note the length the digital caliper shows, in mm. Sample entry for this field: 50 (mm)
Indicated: 67.83 (mm)
